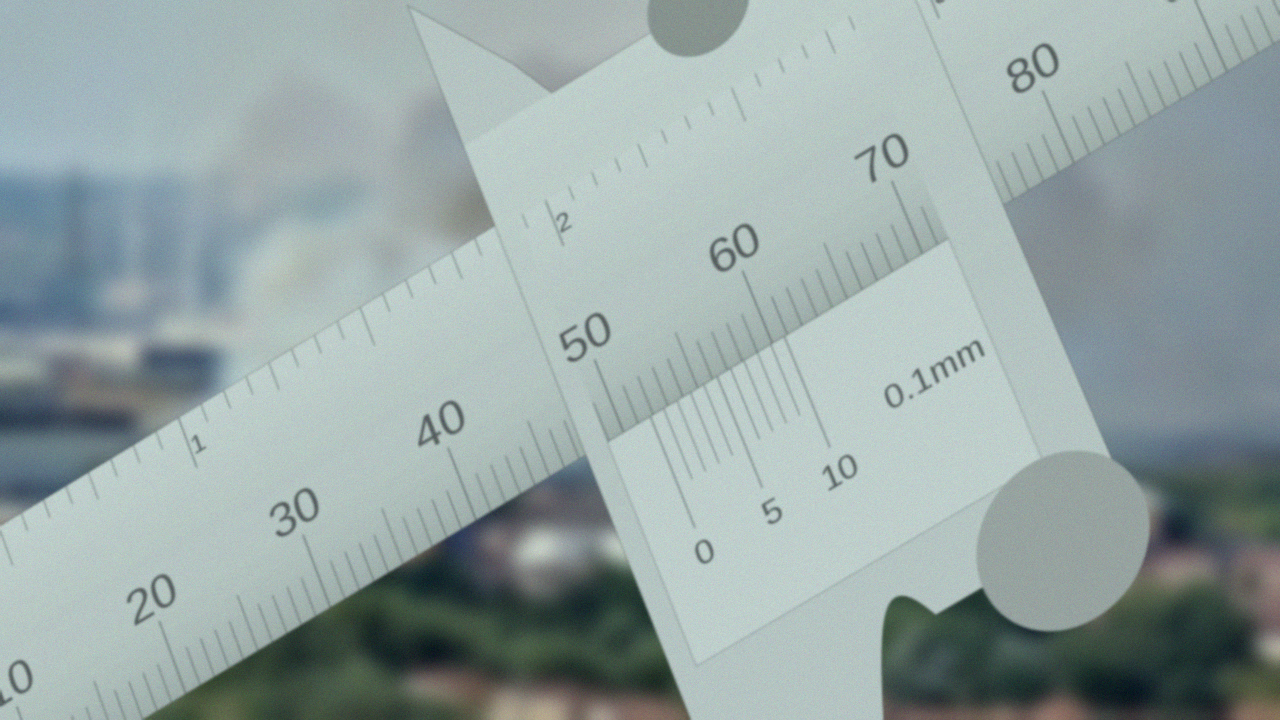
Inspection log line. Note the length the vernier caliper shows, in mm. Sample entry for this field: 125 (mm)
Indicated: 51.8 (mm)
